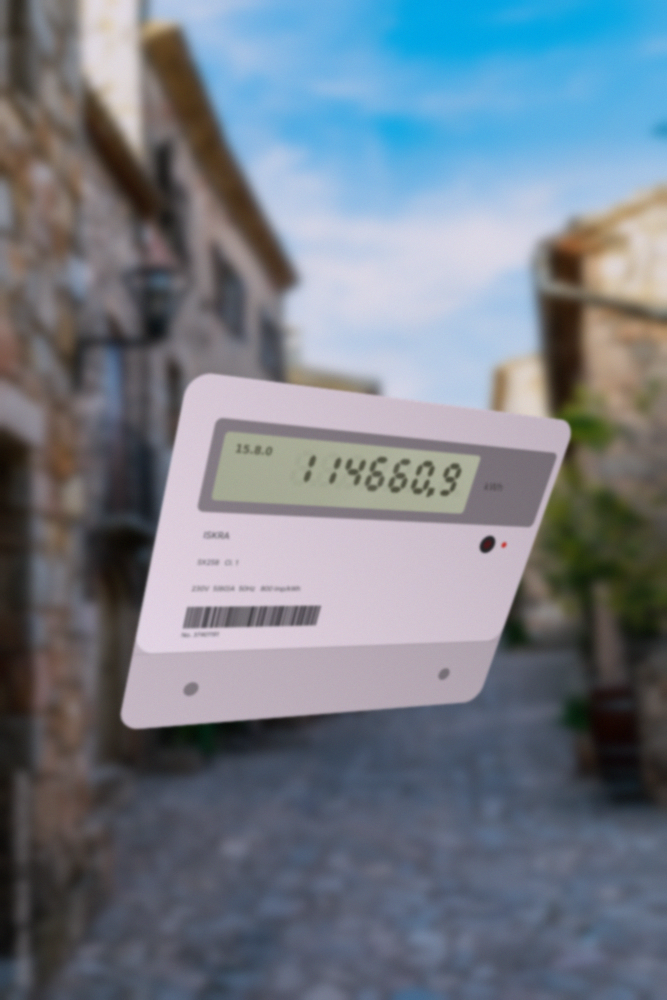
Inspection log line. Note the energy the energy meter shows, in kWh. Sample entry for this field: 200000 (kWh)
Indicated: 114660.9 (kWh)
